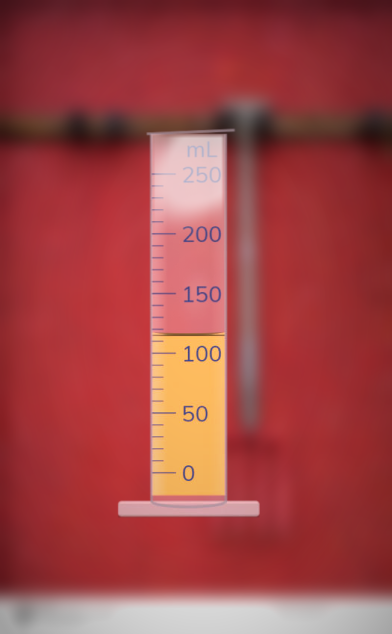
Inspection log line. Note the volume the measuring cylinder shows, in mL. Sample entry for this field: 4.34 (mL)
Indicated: 115 (mL)
